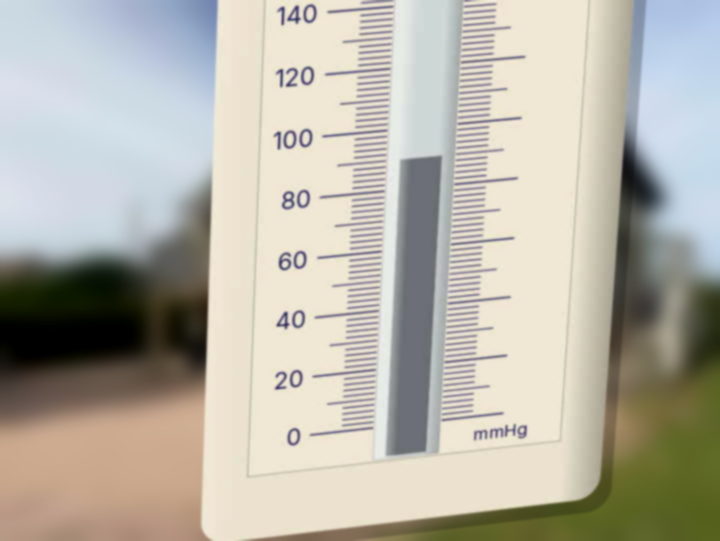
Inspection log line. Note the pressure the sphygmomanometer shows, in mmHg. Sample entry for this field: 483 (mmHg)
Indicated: 90 (mmHg)
